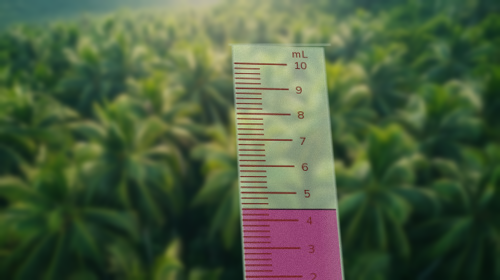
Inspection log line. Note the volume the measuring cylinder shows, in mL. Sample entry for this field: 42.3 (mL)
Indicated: 4.4 (mL)
